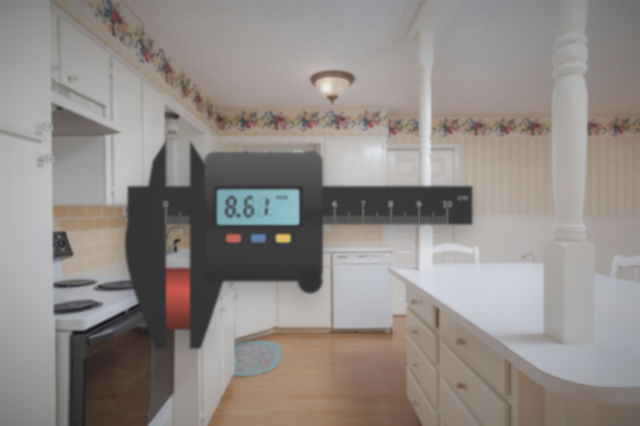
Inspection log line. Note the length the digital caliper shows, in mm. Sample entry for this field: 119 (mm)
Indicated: 8.61 (mm)
